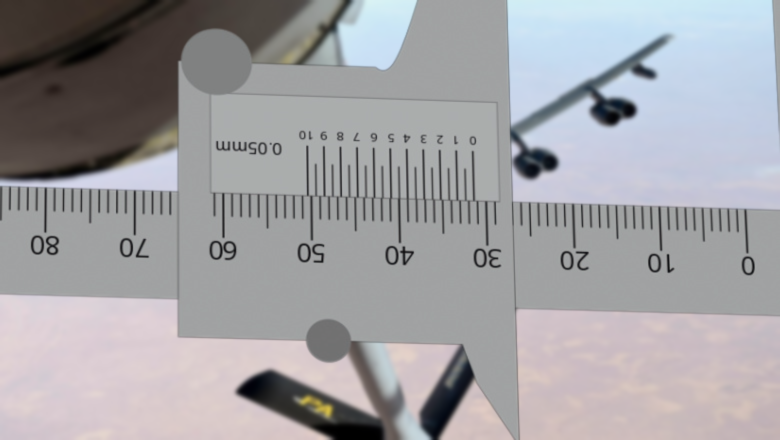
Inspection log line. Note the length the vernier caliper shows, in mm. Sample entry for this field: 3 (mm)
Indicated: 31.4 (mm)
